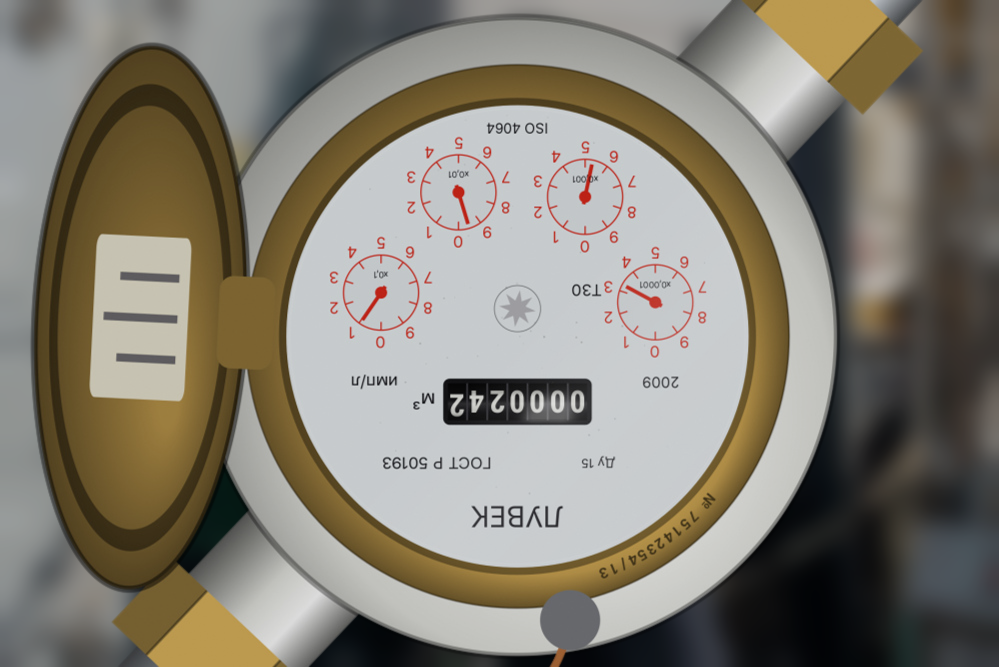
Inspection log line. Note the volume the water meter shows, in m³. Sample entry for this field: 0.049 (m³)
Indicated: 242.0953 (m³)
